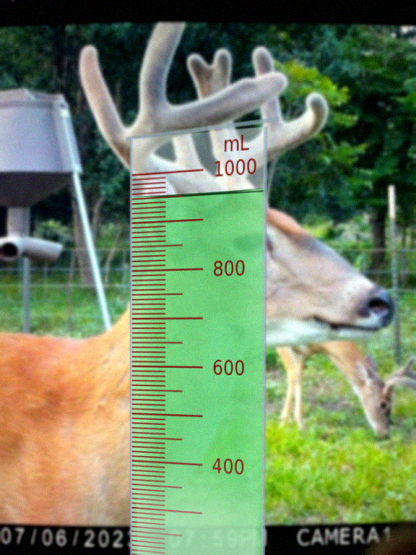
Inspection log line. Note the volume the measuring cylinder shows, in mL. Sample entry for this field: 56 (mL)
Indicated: 950 (mL)
